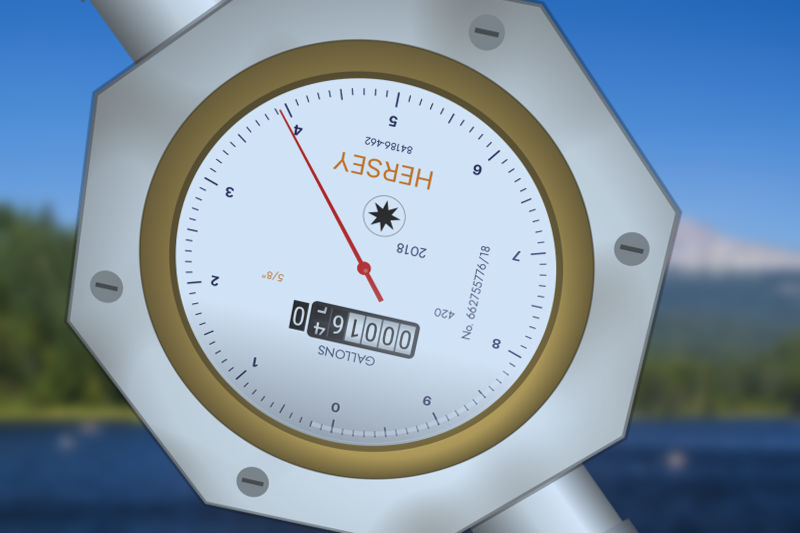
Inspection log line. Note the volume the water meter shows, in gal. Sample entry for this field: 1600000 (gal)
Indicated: 1643.9 (gal)
